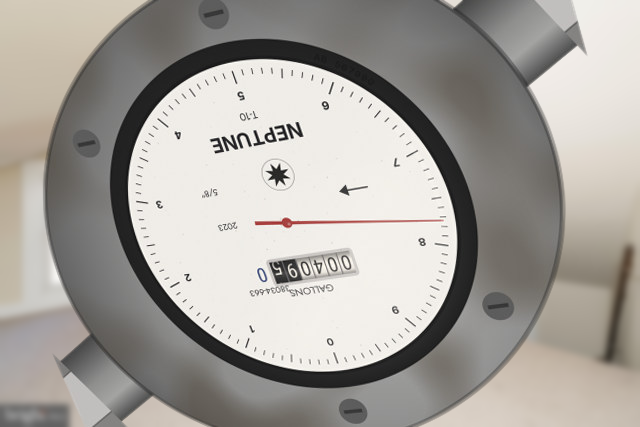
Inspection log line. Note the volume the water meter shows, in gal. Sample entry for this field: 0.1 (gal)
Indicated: 40947.7 (gal)
